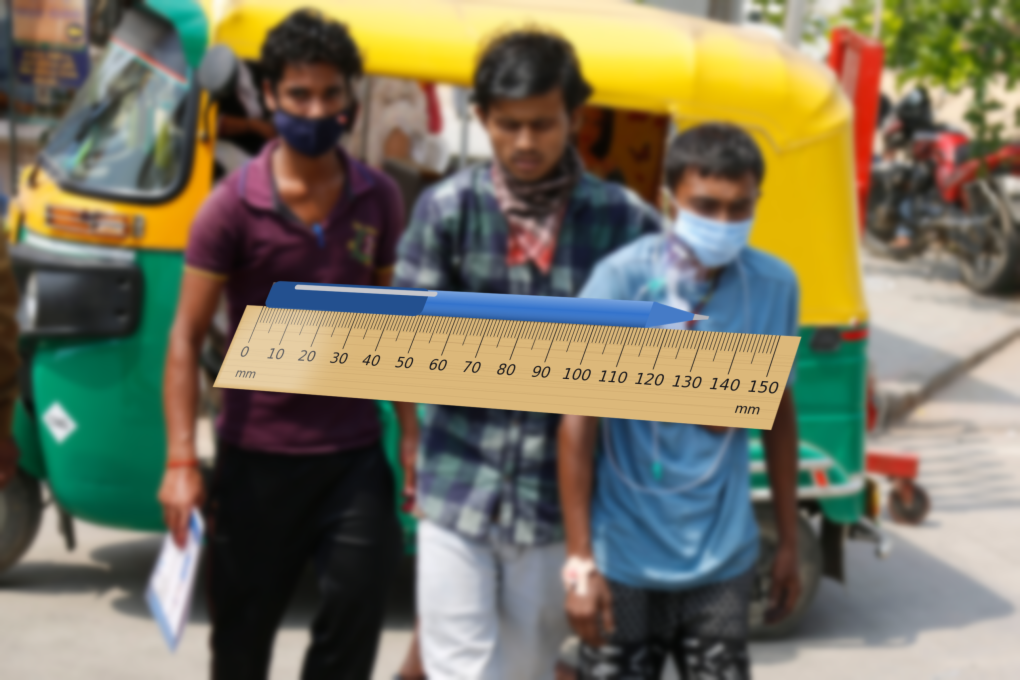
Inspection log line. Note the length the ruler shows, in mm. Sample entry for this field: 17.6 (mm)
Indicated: 130 (mm)
